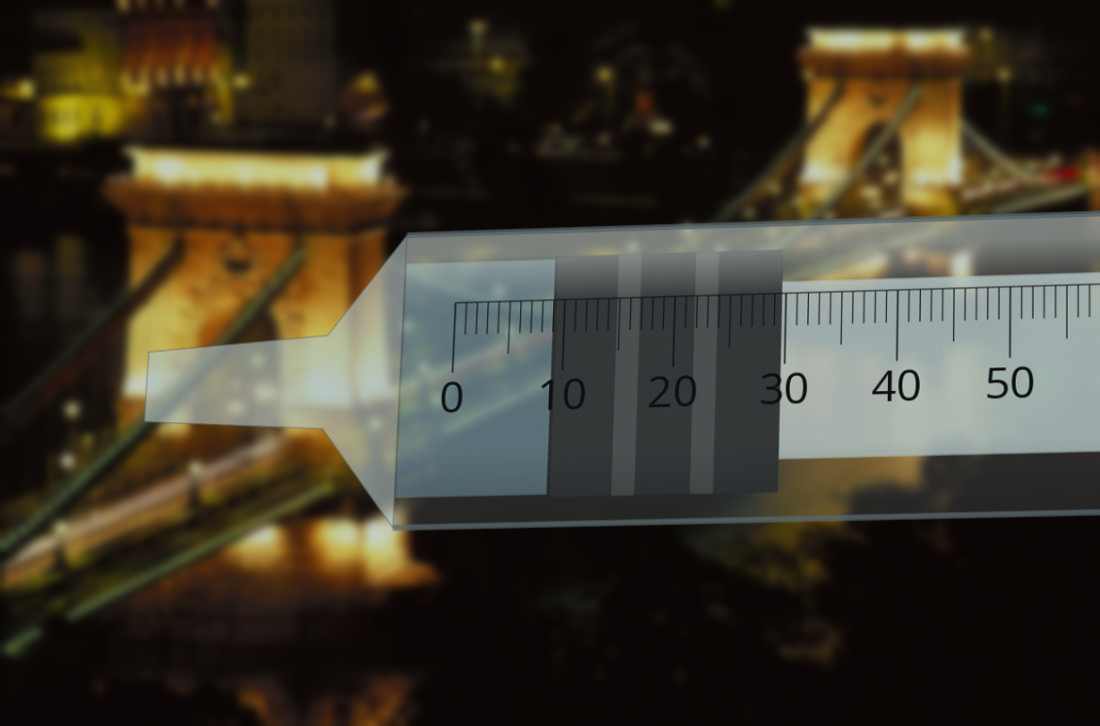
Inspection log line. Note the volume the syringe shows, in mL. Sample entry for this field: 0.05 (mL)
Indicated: 9 (mL)
